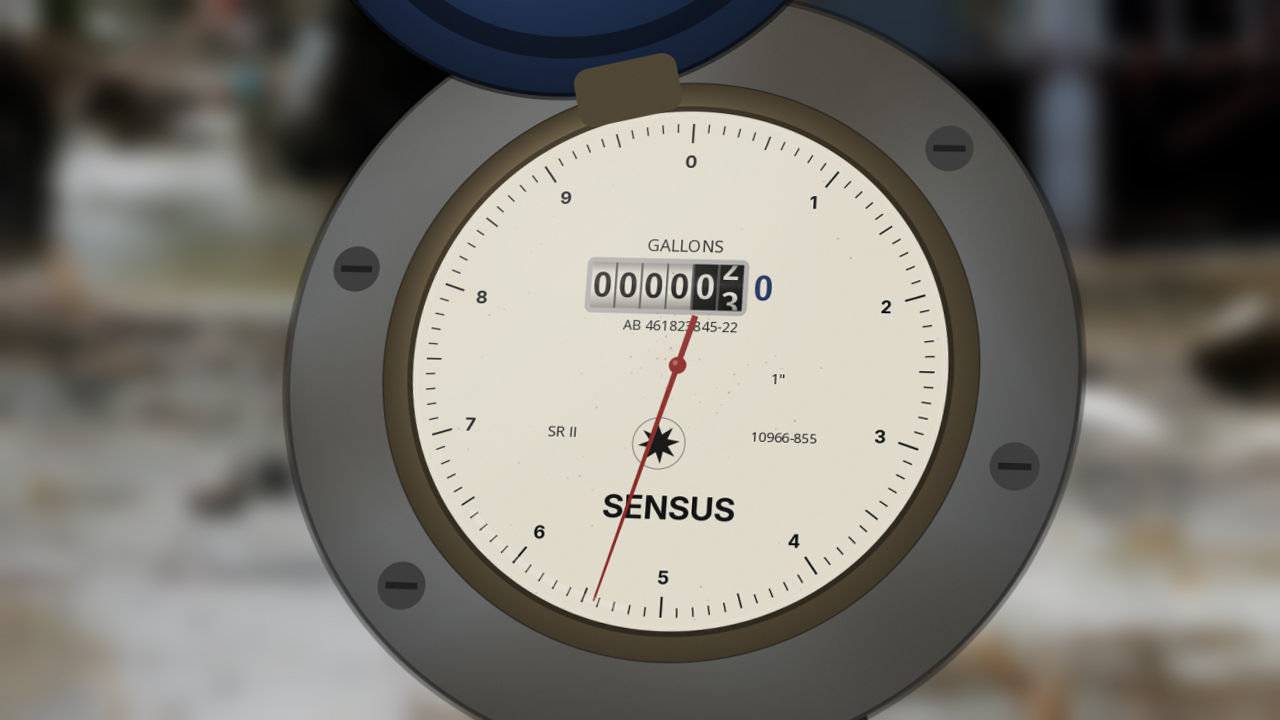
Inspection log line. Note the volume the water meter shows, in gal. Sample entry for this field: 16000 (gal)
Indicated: 25.4 (gal)
